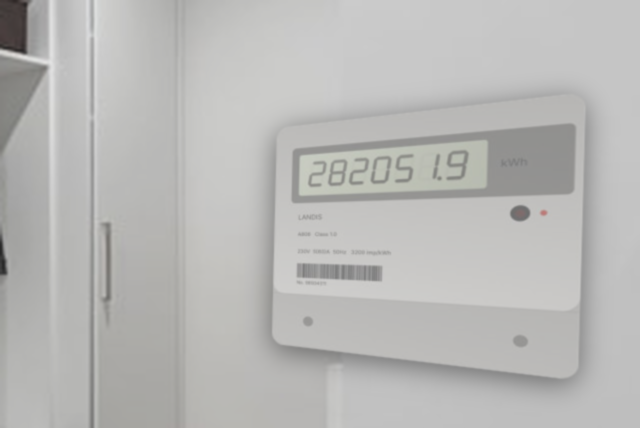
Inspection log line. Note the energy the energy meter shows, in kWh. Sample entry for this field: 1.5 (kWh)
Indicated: 282051.9 (kWh)
